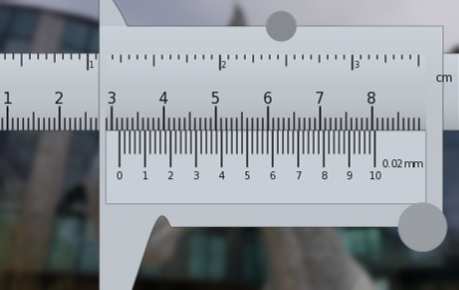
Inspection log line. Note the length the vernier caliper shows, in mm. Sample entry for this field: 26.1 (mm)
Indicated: 31.5 (mm)
